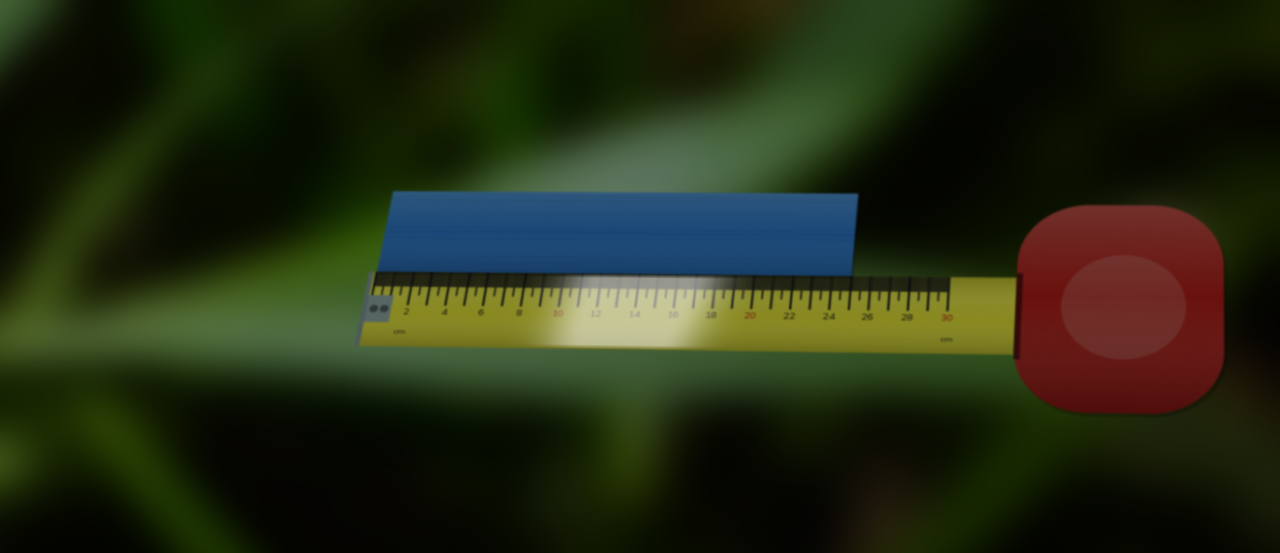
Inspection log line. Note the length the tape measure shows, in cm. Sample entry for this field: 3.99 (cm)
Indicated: 25 (cm)
